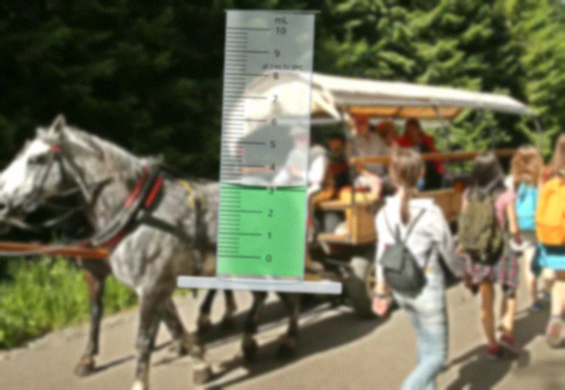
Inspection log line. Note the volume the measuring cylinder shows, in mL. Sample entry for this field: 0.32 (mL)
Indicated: 3 (mL)
